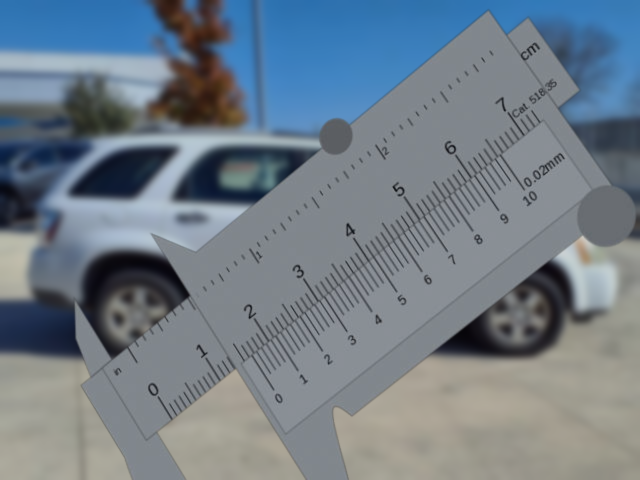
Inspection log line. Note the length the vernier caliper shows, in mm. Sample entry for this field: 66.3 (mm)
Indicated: 16.5 (mm)
